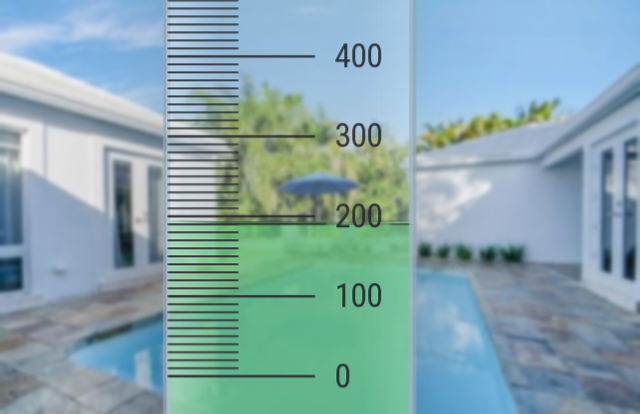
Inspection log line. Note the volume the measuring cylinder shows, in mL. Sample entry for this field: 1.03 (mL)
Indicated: 190 (mL)
